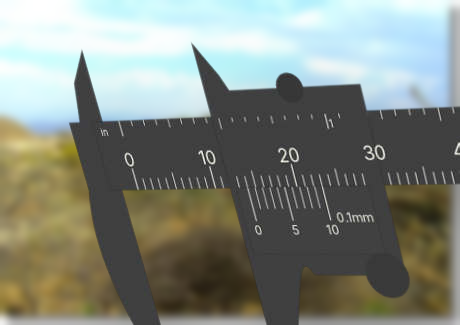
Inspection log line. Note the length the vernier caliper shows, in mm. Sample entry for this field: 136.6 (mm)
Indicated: 14.0 (mm)
